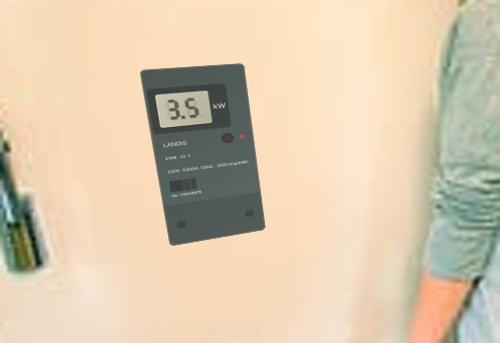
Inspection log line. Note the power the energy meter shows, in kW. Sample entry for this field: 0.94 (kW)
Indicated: 3.5 (kW)
